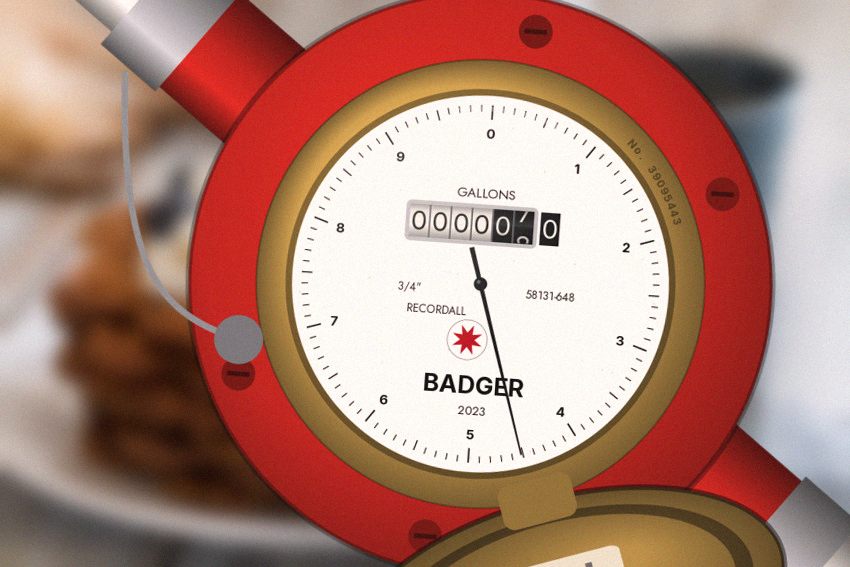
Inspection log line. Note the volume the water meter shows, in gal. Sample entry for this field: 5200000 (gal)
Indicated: 74.5 (gal)
